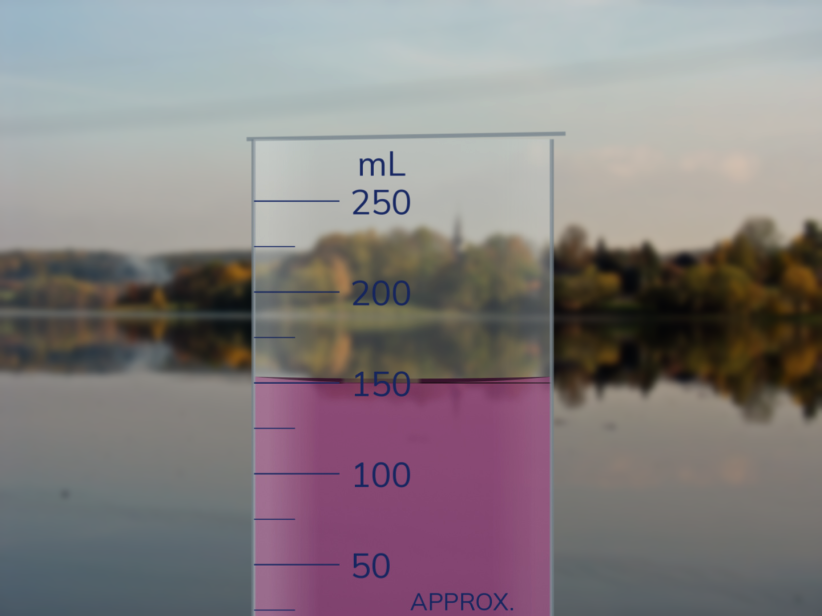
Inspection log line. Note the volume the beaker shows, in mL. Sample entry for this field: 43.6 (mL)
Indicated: 150 (mL)
